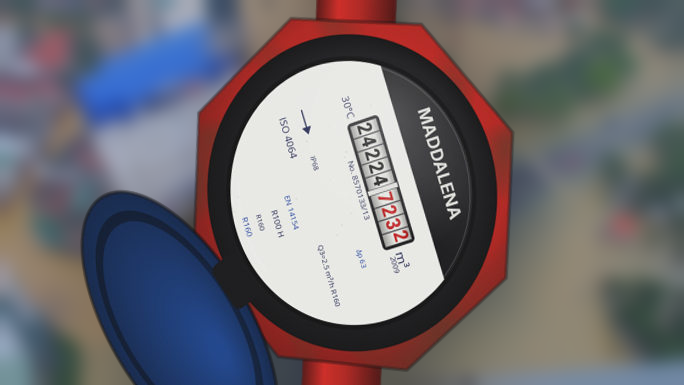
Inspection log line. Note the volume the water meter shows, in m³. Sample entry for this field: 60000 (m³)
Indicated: 24224.7232 (m³)
